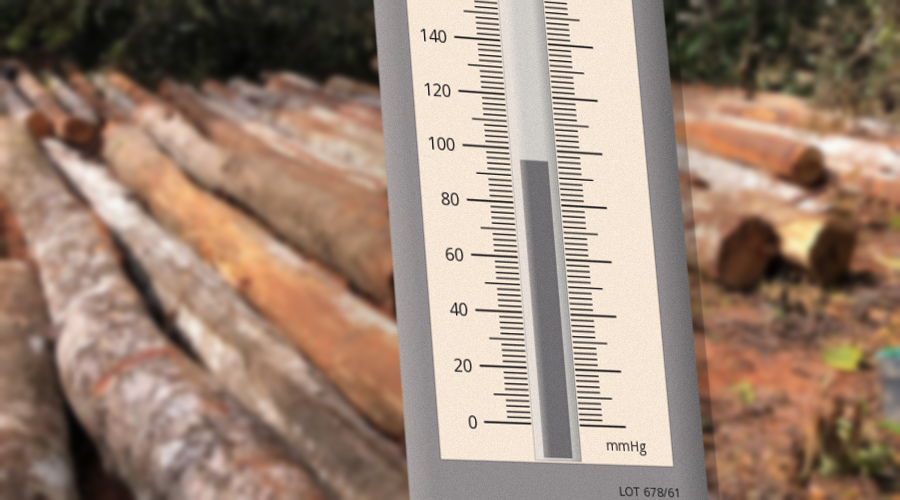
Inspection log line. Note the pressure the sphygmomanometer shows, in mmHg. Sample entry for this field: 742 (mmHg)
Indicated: 96 (mmHg)
